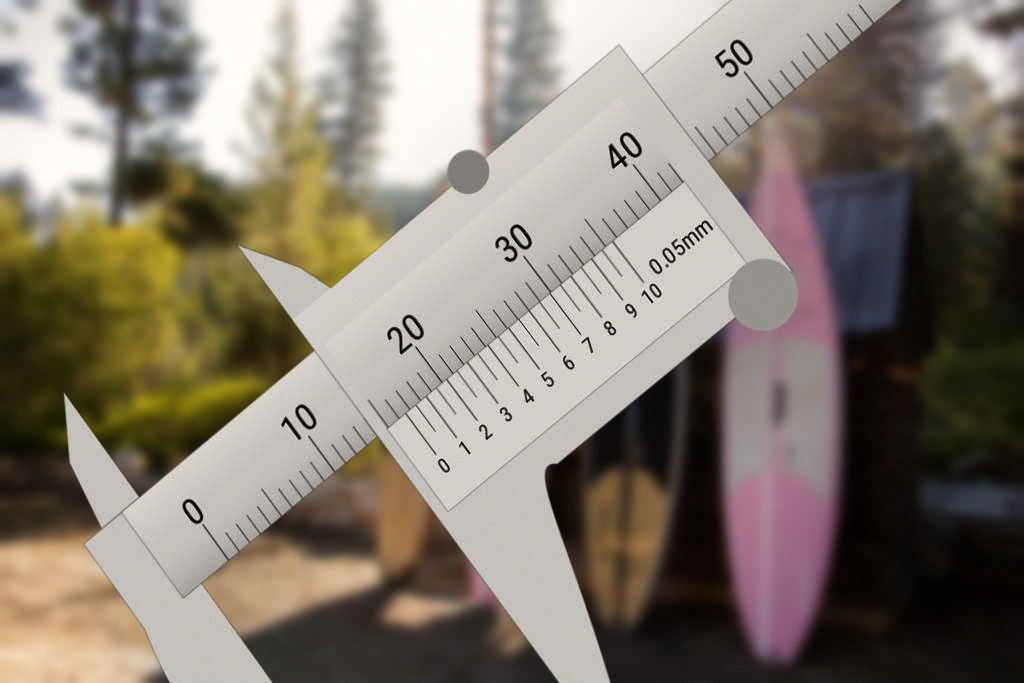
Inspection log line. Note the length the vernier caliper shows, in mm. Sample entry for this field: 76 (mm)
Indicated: 16.6 (mm)
